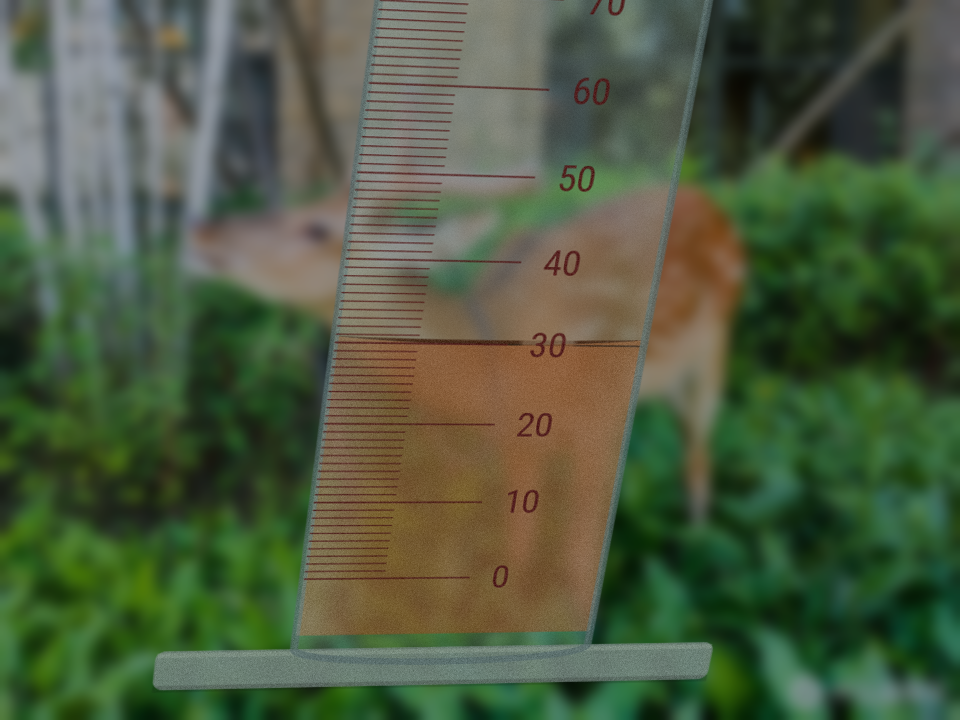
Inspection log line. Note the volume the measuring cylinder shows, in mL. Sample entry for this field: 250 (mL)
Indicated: 30 (mL)
